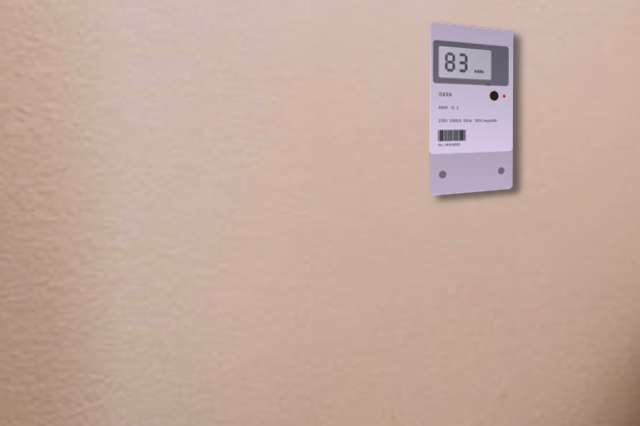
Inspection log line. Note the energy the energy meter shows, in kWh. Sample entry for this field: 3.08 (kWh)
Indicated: 83 (kWh)
